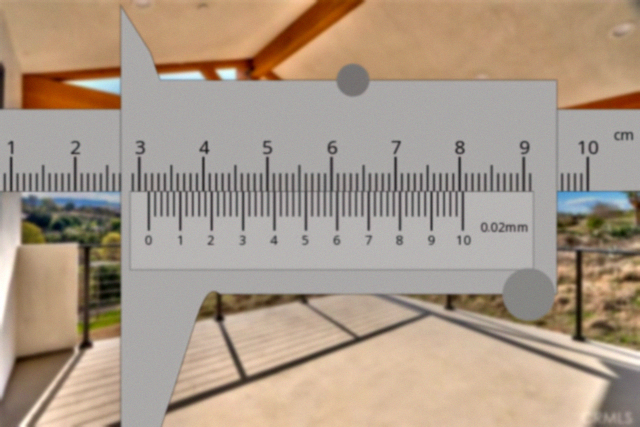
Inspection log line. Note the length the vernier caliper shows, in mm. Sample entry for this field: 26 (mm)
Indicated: 31.5 (mm)
